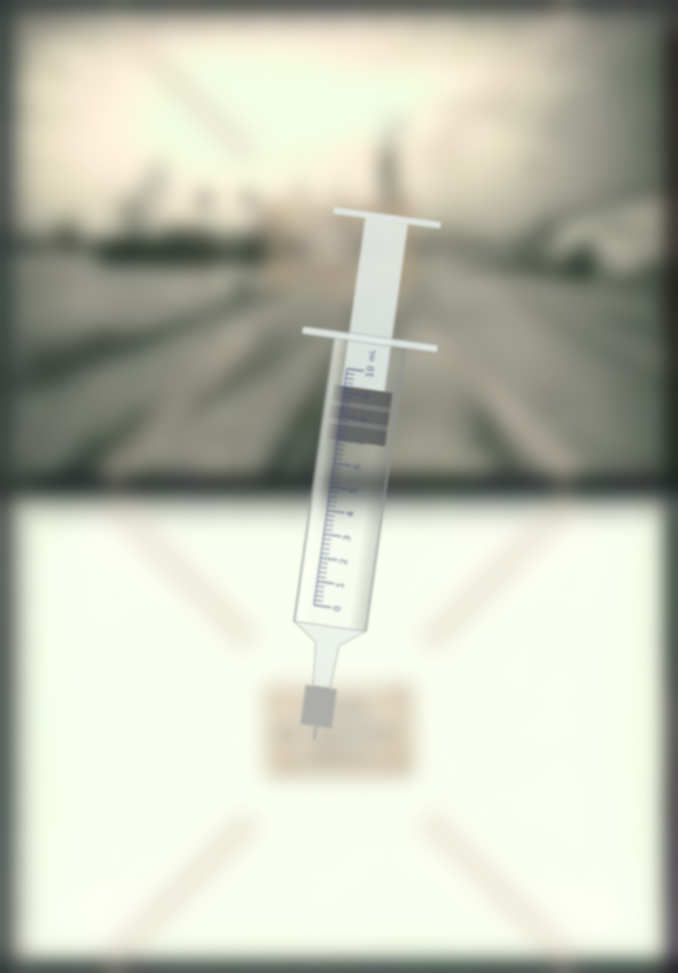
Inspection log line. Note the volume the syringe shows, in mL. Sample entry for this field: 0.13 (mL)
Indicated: 7 (mL)
